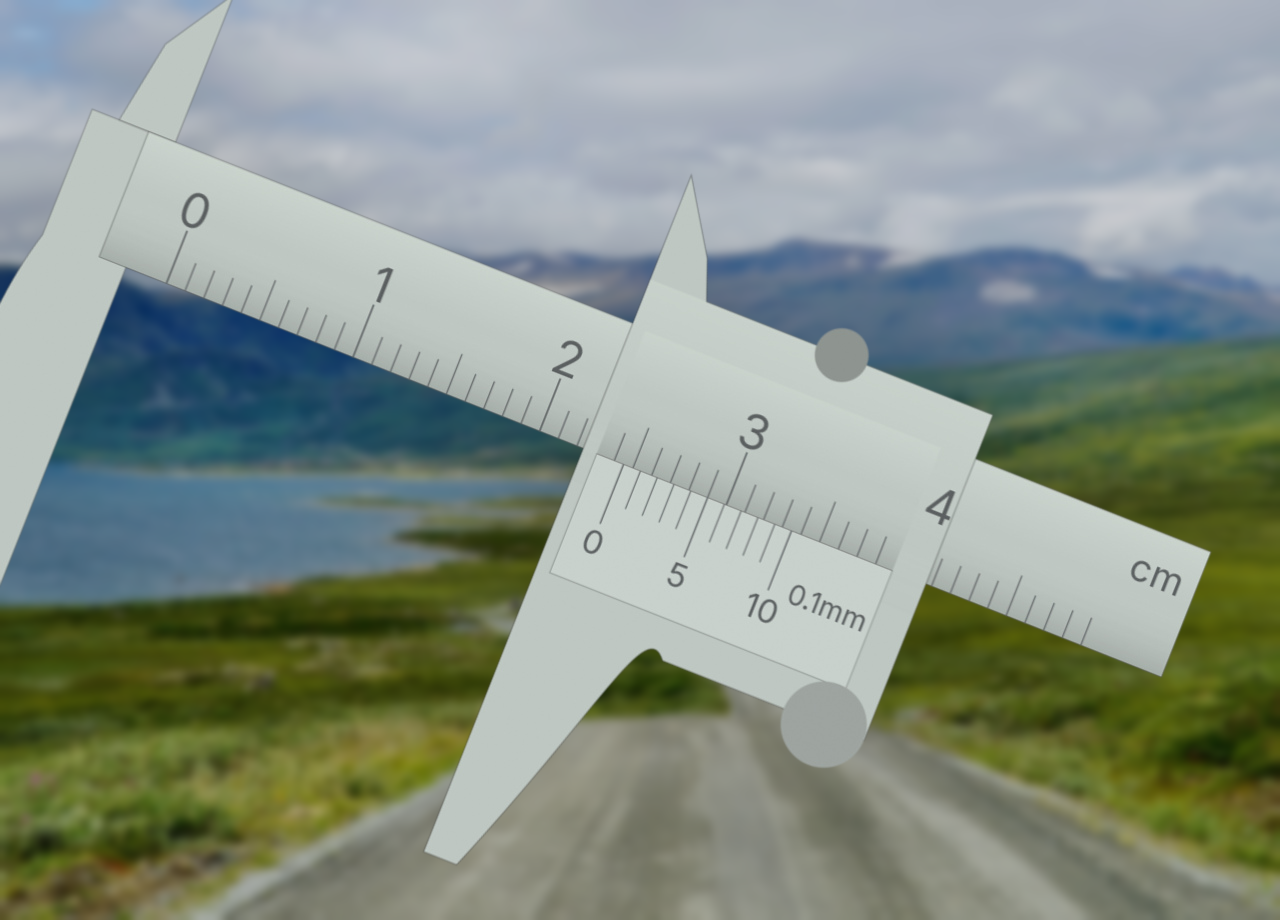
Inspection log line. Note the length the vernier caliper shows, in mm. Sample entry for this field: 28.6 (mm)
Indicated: 24.5 (mm)
